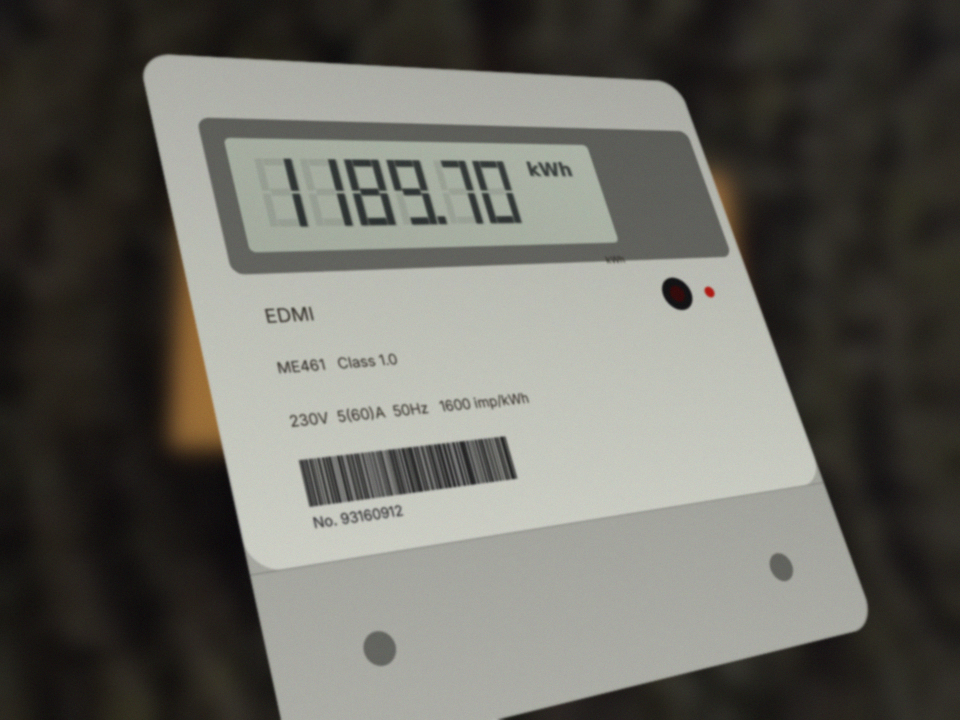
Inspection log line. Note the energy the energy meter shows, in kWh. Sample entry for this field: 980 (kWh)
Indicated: 1189.70 (kWh)
